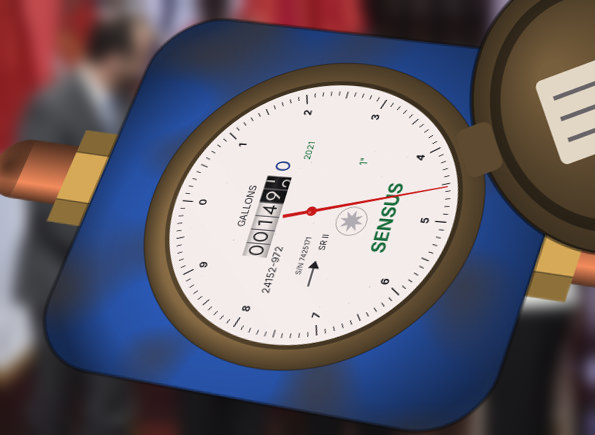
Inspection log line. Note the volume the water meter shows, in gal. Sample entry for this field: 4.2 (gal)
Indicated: 14914.5 (gal)
